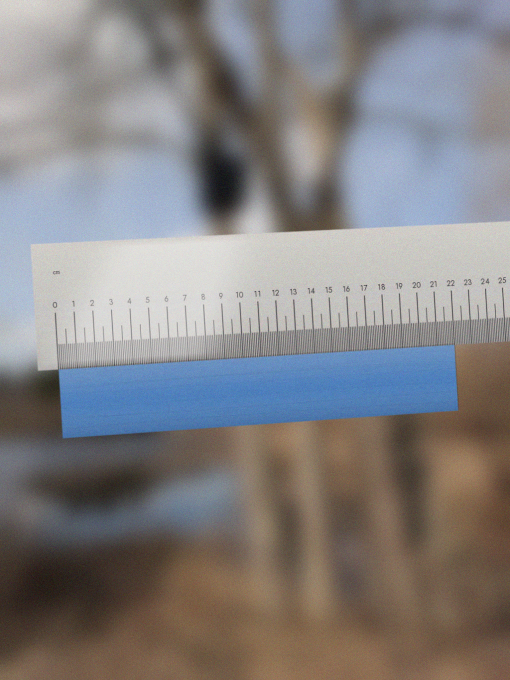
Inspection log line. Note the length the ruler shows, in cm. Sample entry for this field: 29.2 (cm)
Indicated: 22 (cm)
